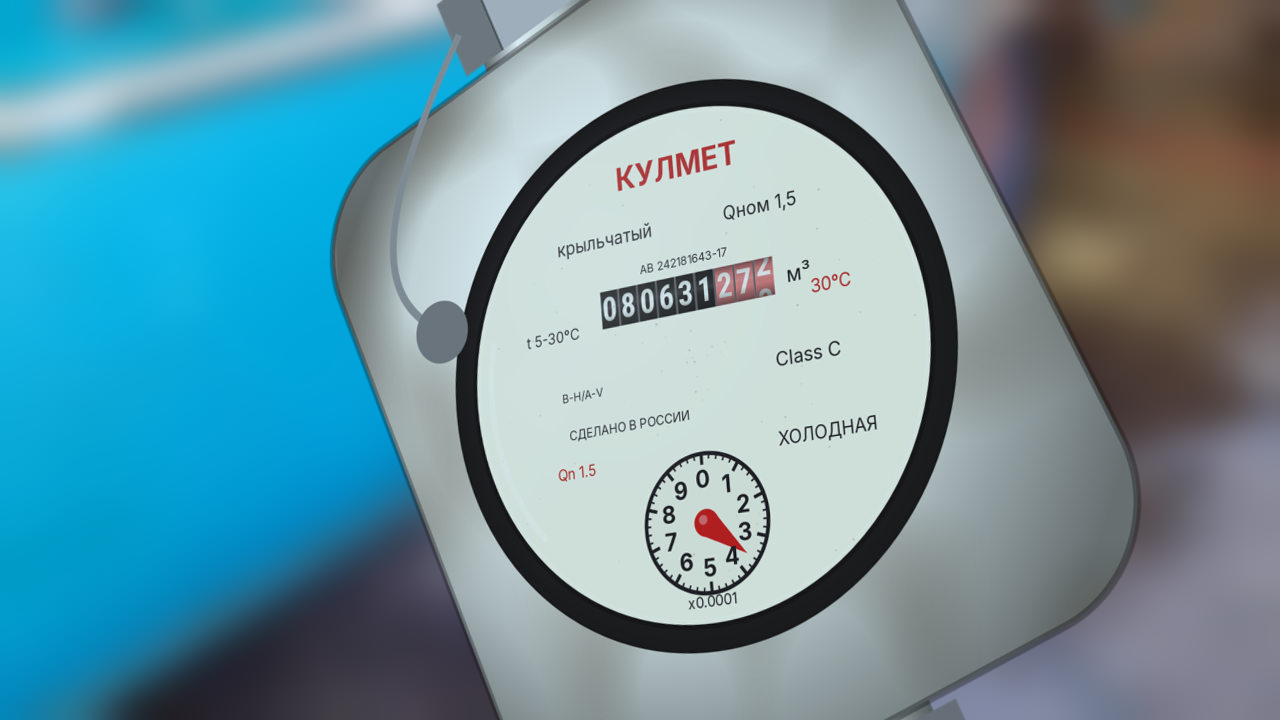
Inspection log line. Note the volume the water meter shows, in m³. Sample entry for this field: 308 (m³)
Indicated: 80631.2723 (m³)
